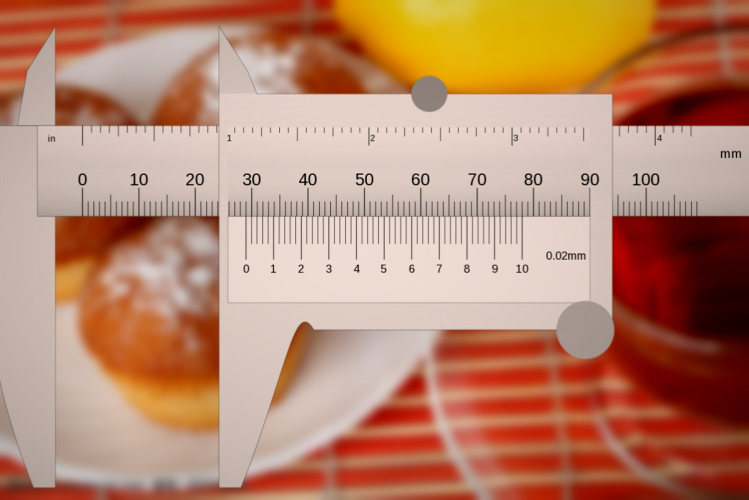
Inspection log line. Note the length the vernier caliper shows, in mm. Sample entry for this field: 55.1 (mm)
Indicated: 29.0 (mm)
